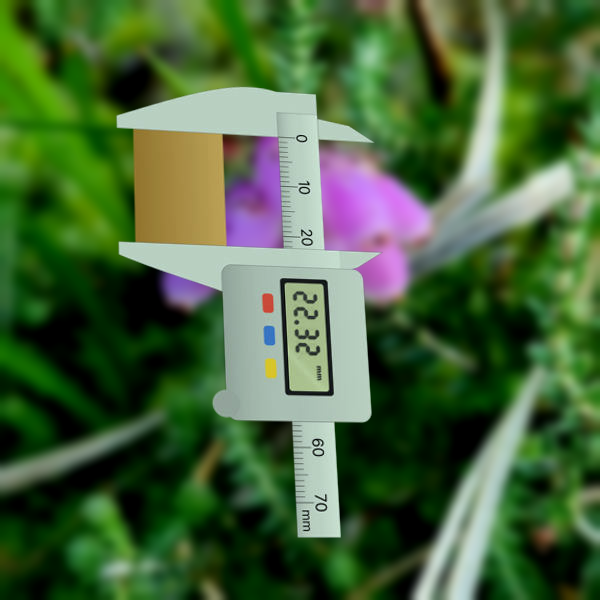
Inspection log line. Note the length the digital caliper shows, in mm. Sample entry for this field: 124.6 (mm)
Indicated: 22.32 (mm)
